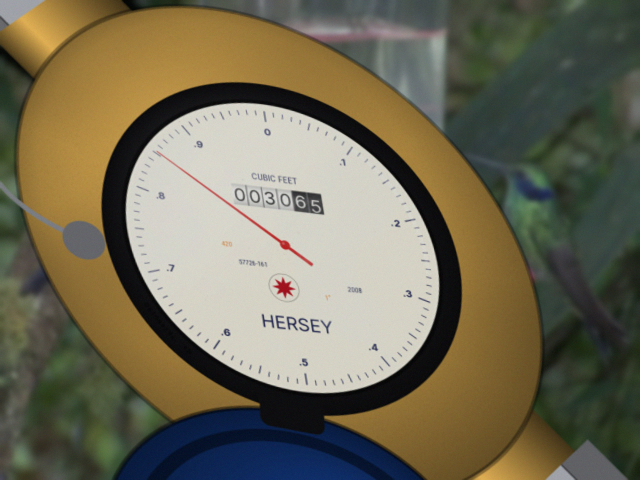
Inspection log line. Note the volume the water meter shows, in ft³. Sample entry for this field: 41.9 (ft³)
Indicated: 3064.85 (ft³)
